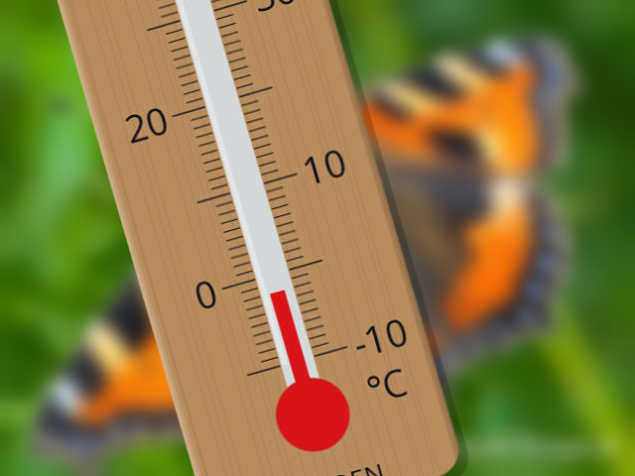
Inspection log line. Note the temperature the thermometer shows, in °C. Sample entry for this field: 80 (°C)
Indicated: -2 (°C)
